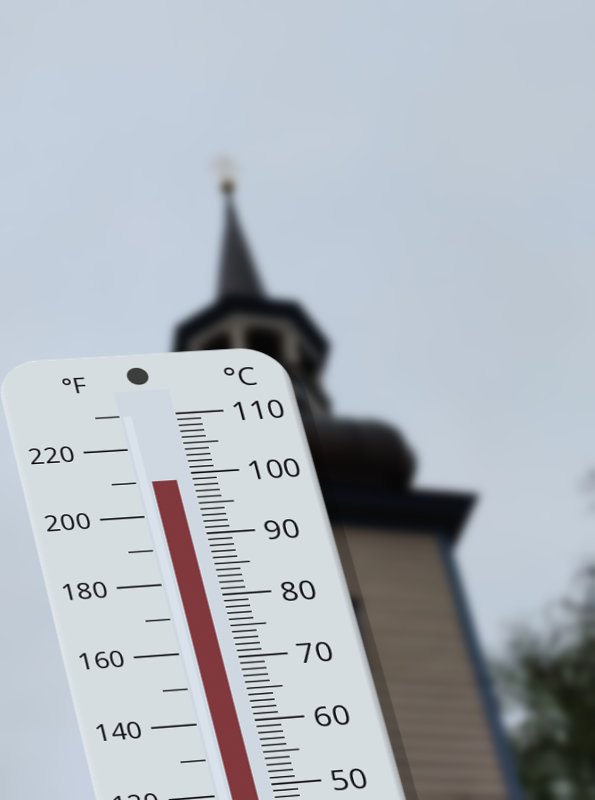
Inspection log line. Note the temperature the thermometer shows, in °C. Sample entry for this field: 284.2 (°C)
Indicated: 99 (°C)
